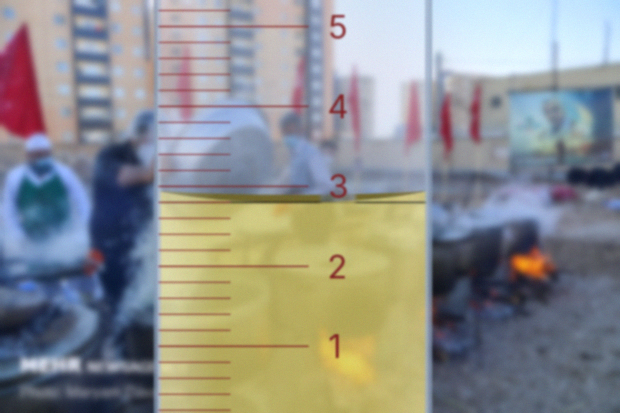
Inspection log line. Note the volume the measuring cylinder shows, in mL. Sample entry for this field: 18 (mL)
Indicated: 2.8 (mL)
